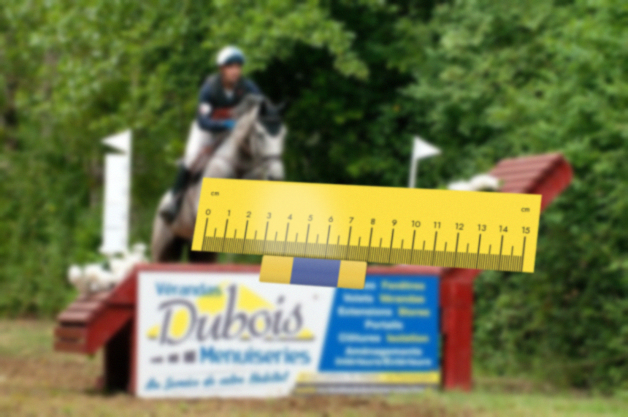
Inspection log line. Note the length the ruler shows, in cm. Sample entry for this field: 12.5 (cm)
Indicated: 5 (cm)
